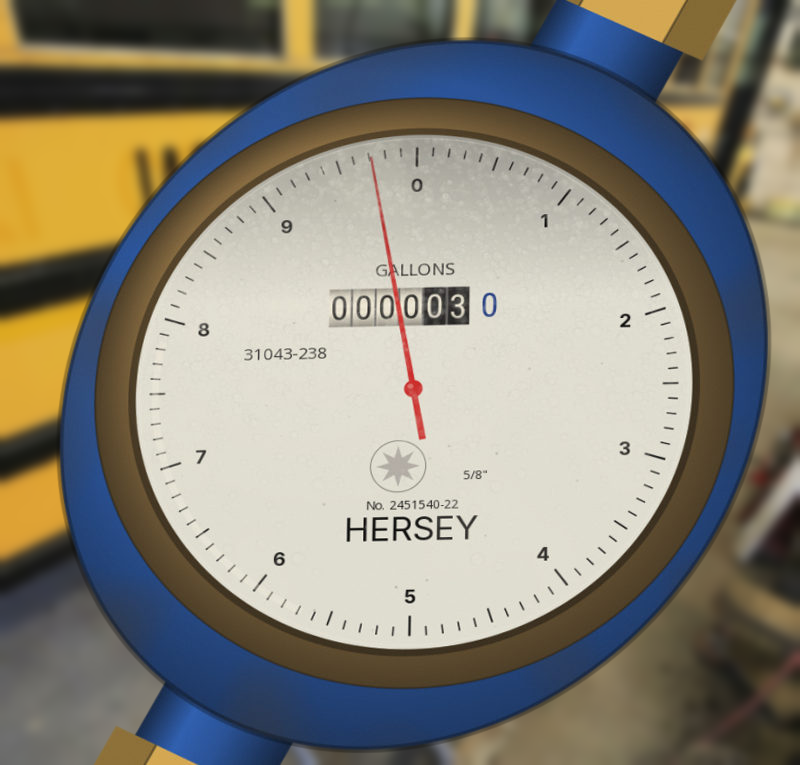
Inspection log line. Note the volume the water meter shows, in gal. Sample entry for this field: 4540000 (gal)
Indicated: 29.7 (gal)
